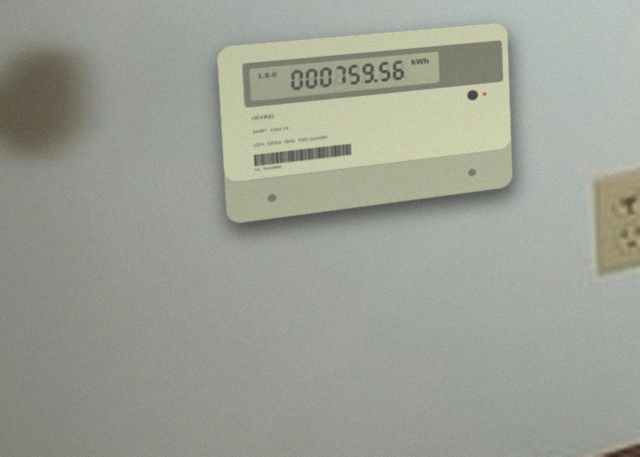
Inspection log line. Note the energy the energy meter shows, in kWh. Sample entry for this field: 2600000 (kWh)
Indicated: 759.56 (kWh)
